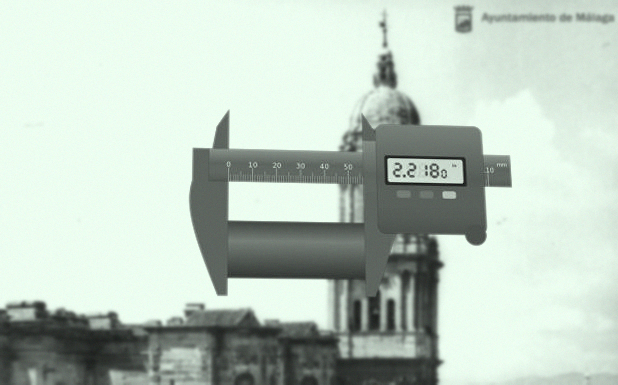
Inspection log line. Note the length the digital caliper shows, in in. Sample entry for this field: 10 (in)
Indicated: 2.2180 (in)
